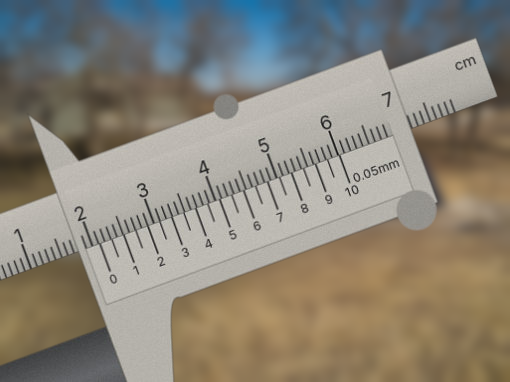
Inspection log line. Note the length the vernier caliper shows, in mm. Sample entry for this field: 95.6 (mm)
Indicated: 21.2 (mm)
